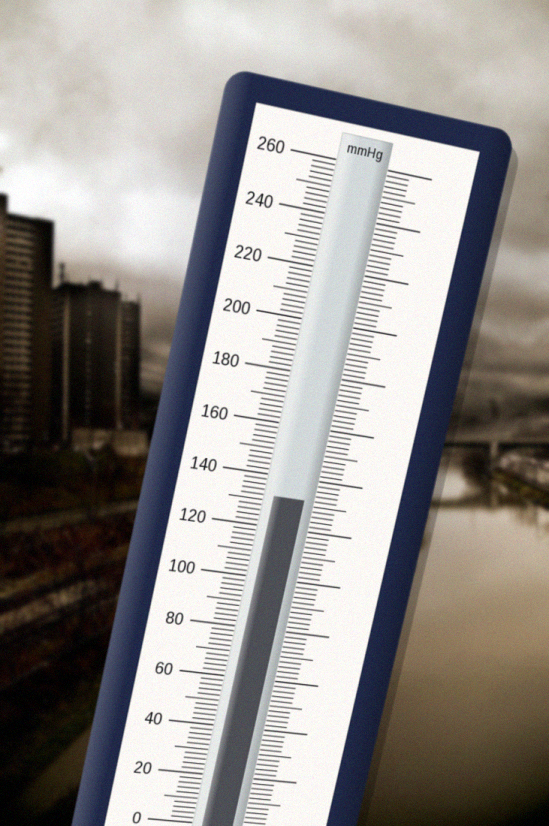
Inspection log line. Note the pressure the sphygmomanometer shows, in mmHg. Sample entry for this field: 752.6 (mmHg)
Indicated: 132 (mmHg)
